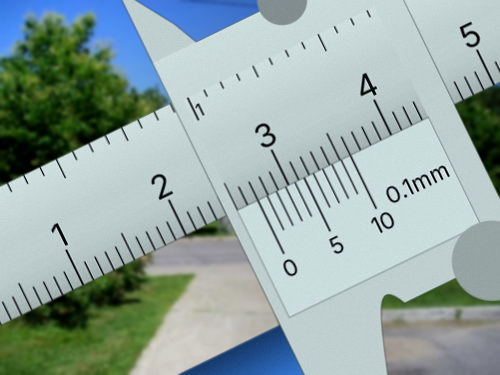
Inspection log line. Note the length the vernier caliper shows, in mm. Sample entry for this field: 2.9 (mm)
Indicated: 27.0 (mm)
